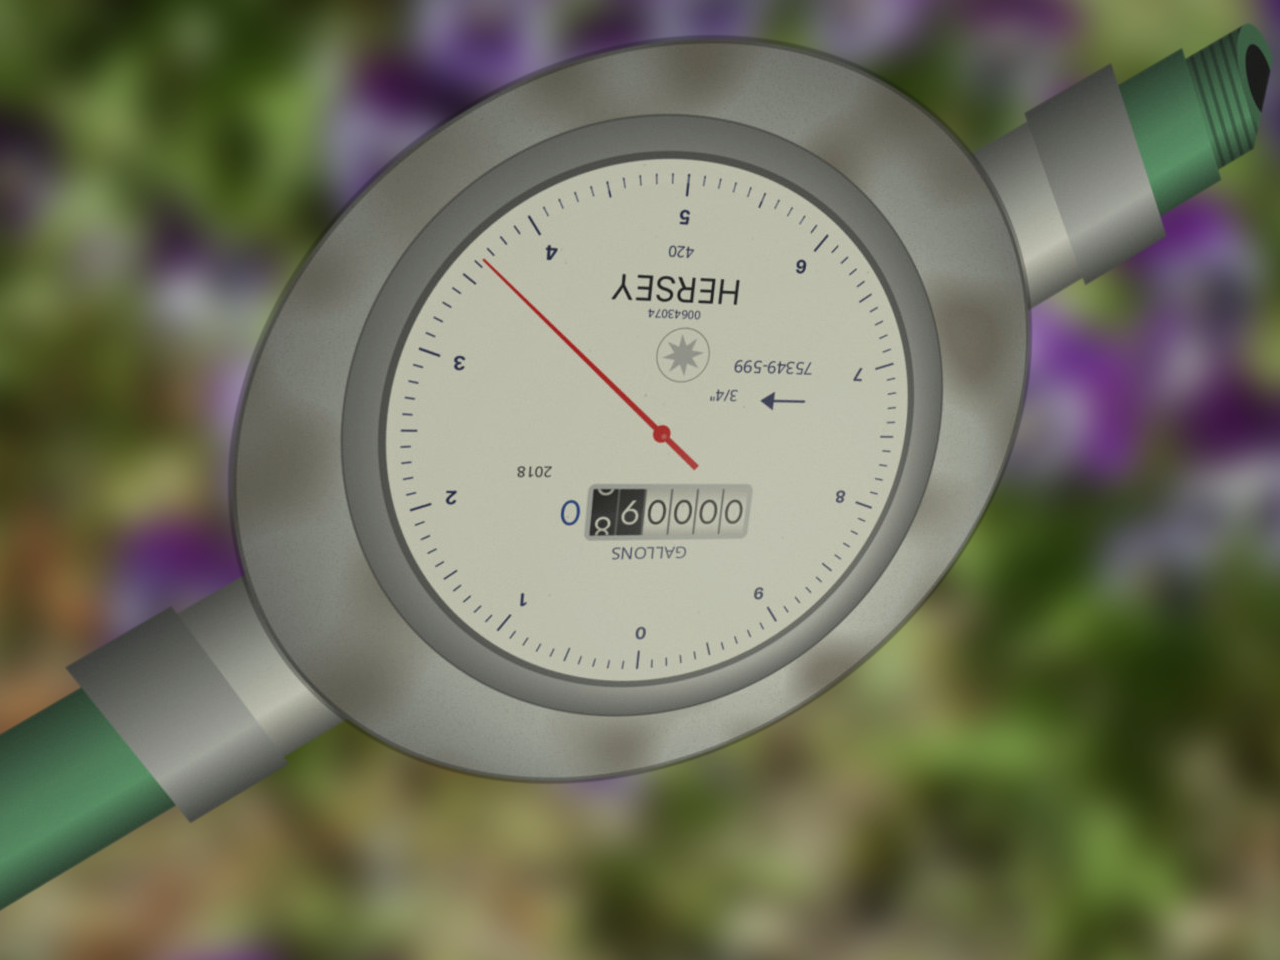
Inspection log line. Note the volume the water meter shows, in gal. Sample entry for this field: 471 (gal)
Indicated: 983.6 (gal)
